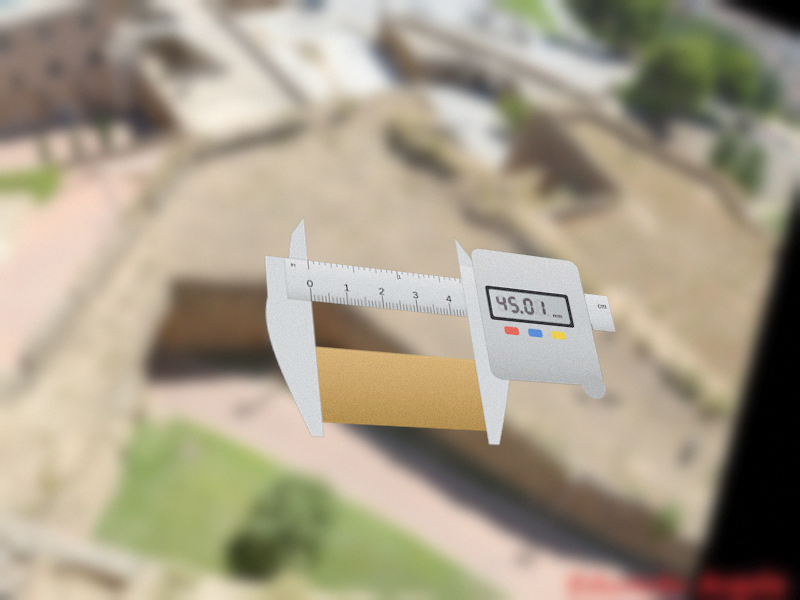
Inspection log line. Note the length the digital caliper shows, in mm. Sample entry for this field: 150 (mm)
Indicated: 45.01 (mm)
